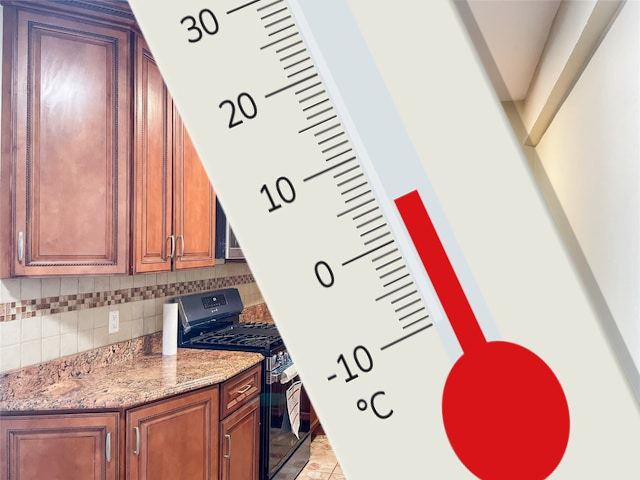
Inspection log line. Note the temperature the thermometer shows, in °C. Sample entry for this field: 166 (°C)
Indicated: 4 (°C)
